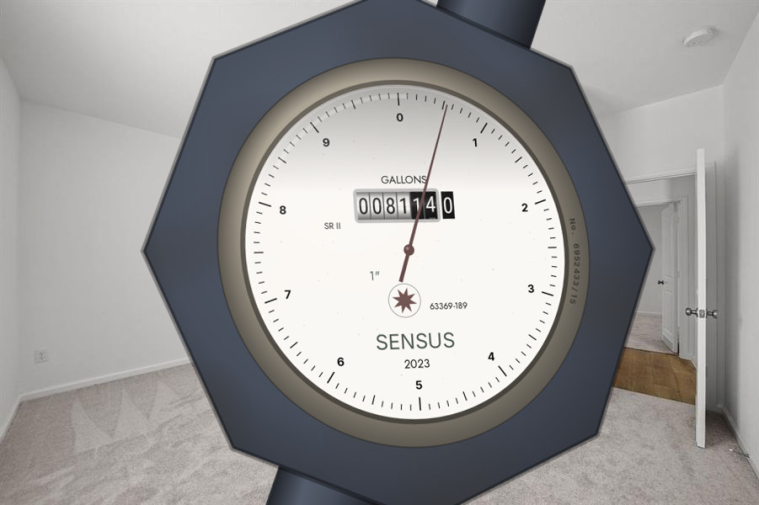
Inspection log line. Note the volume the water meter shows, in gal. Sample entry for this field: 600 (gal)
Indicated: 81140.5 (gal)
